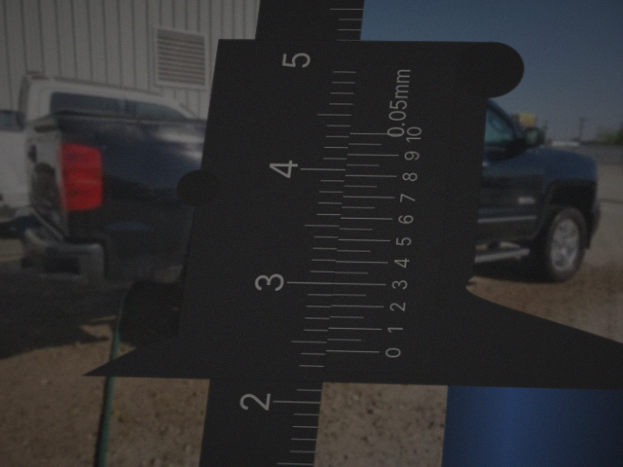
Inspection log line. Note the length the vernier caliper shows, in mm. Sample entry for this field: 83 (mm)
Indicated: 24.3 (mm)
